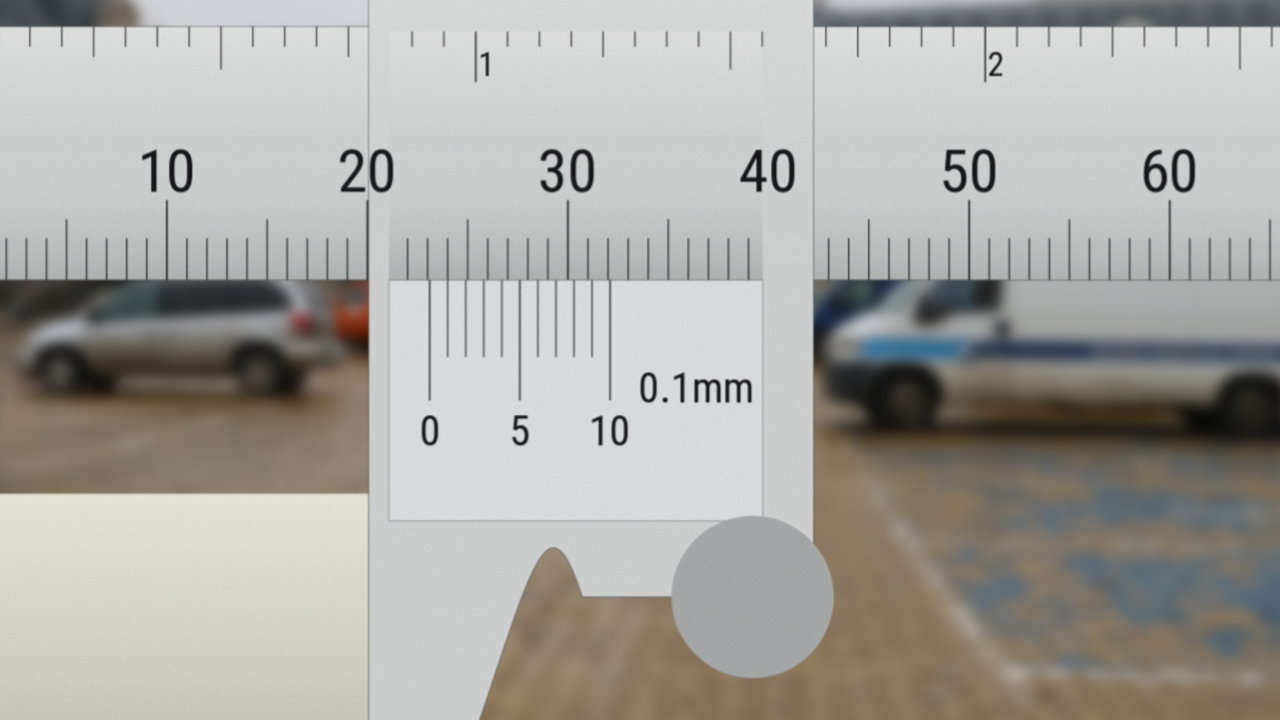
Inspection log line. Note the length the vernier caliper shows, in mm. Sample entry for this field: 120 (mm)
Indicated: 23.1 (mm)
